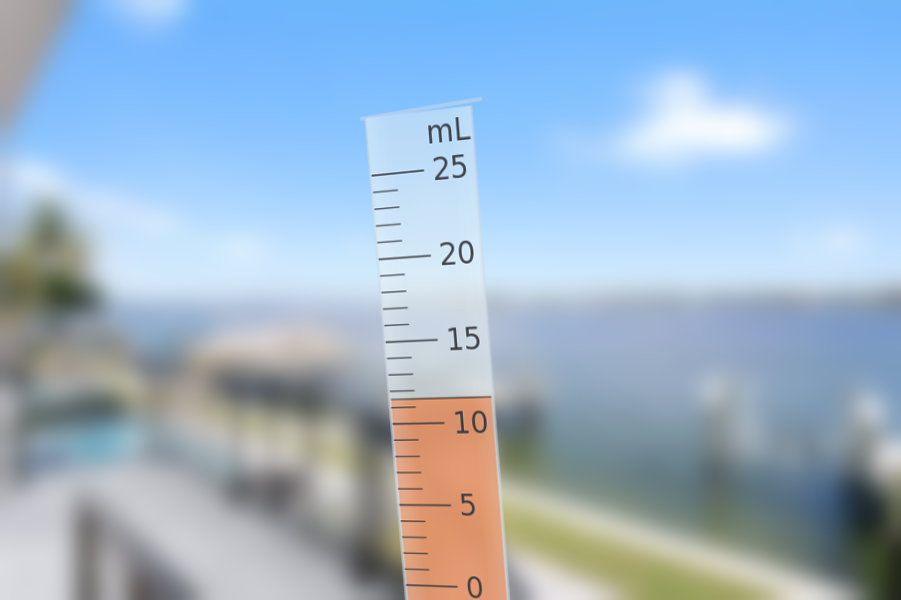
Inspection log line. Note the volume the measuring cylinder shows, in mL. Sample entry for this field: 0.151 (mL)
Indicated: 11.5 (mL)
